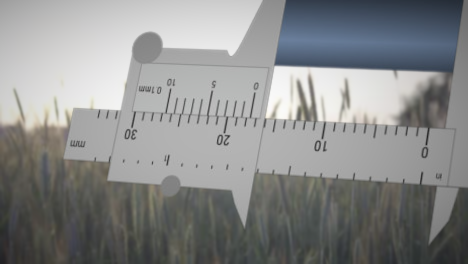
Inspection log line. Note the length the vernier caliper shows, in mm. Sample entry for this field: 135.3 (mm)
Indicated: 17.6 (mm)
